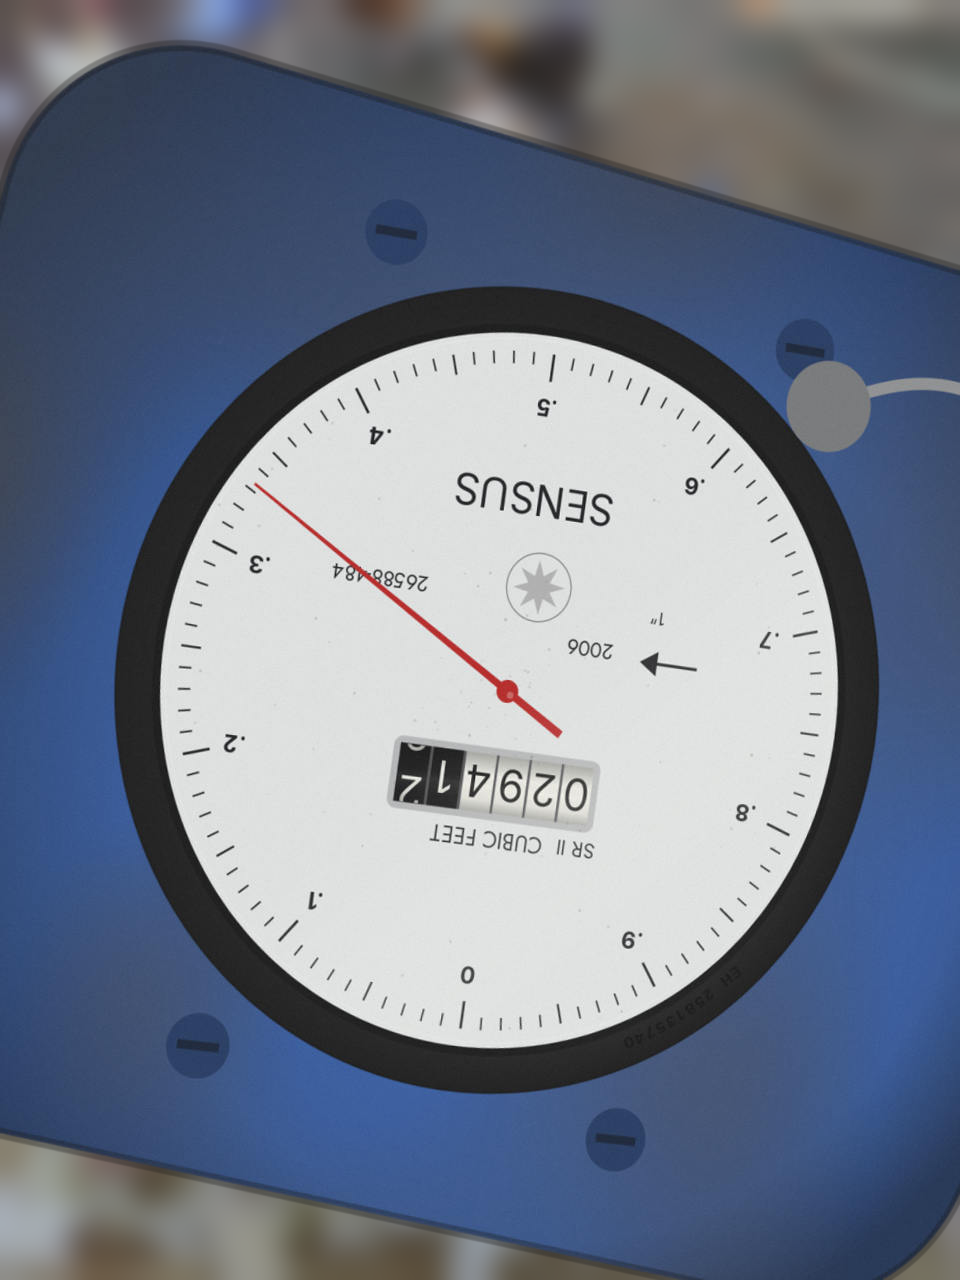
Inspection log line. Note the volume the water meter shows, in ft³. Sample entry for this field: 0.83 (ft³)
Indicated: 29412.33 (ft³)
